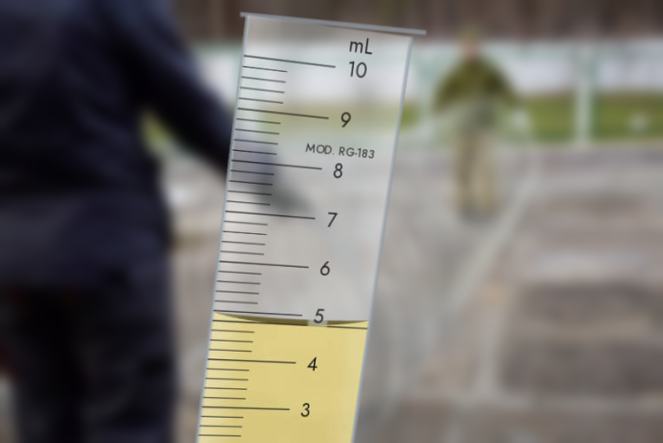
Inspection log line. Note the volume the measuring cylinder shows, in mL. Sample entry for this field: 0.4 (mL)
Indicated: 4.8 (mL)
